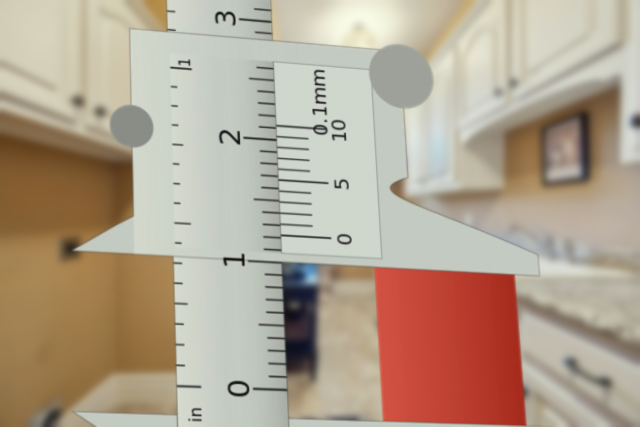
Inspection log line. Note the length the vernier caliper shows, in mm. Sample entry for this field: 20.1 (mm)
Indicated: 12.2 (mm)
